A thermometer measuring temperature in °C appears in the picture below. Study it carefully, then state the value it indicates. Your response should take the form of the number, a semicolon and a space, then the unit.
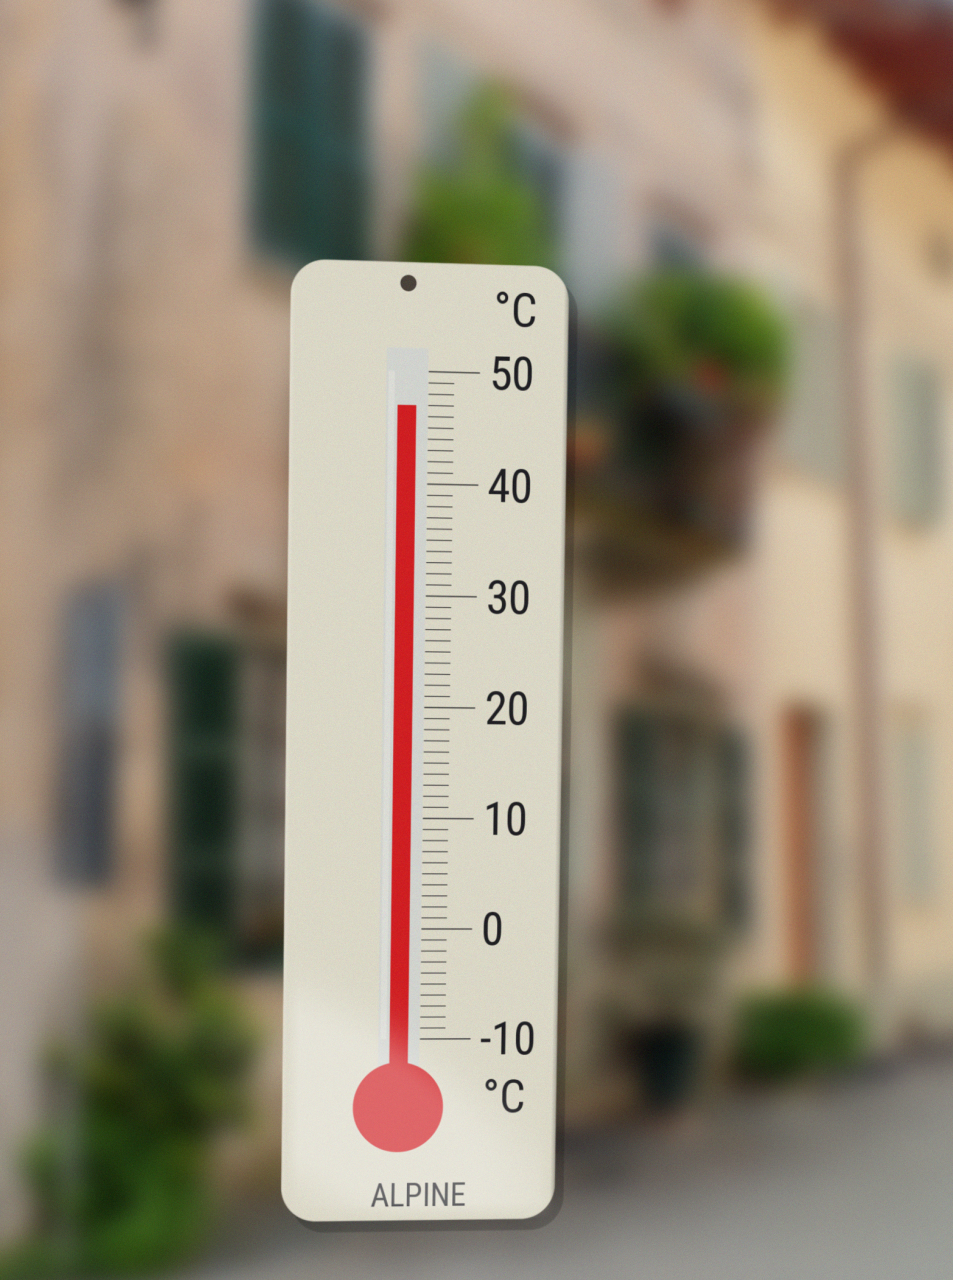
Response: 47; °C
